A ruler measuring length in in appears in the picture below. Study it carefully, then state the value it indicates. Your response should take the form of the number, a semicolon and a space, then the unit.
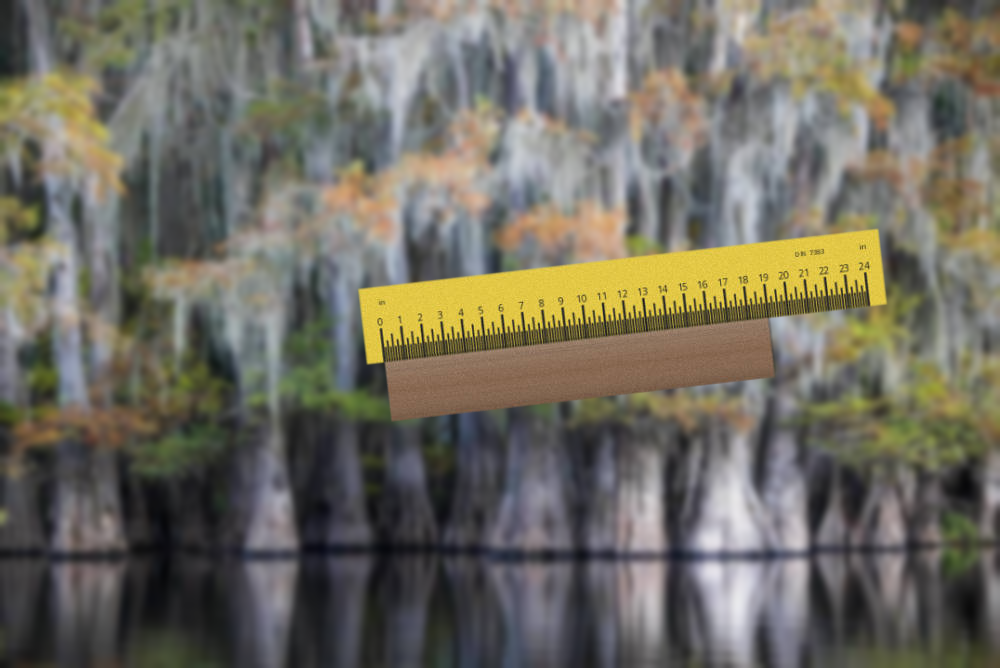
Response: 19; in
